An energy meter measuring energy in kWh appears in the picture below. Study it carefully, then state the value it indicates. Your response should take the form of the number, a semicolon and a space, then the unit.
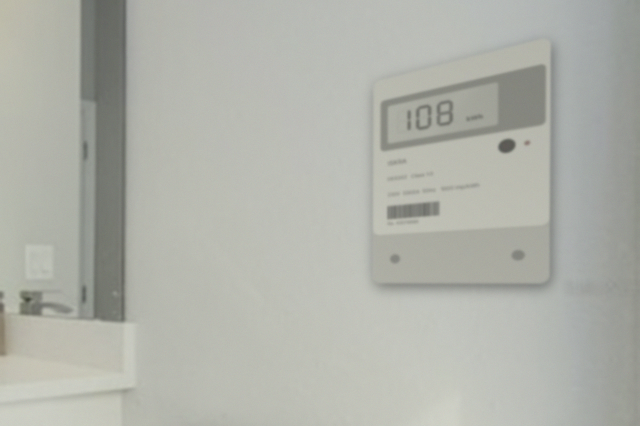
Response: 108; kWh
